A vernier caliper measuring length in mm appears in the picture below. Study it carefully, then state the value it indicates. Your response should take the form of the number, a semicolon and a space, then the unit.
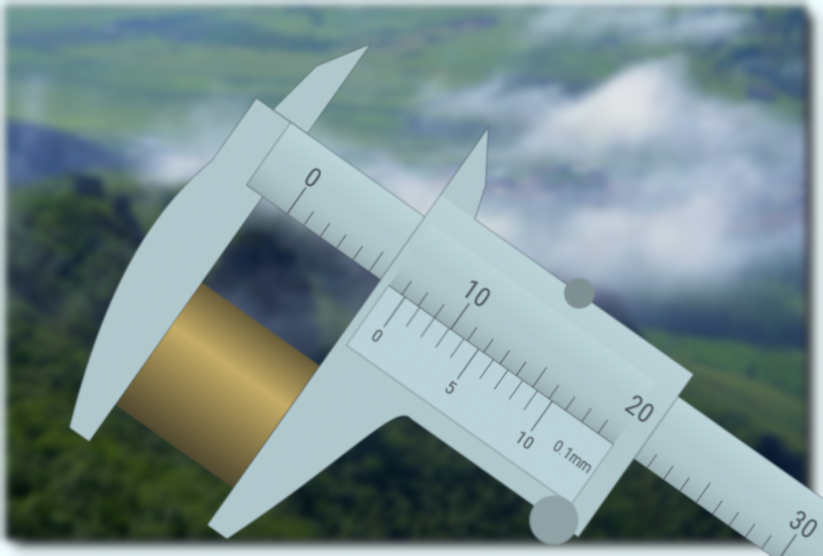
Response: 7.2; mm
